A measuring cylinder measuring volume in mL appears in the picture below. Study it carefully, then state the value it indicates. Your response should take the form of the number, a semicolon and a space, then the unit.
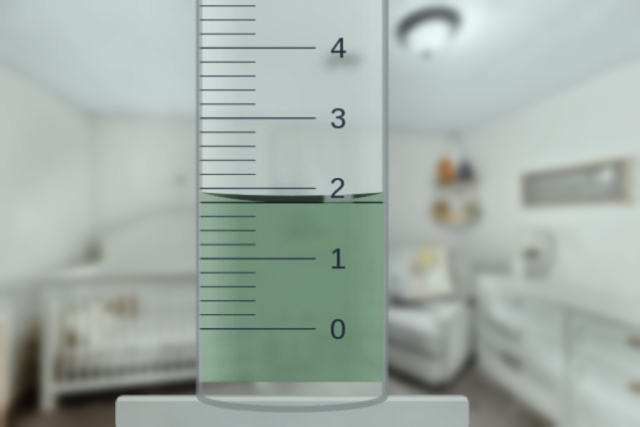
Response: 1.8; mL
